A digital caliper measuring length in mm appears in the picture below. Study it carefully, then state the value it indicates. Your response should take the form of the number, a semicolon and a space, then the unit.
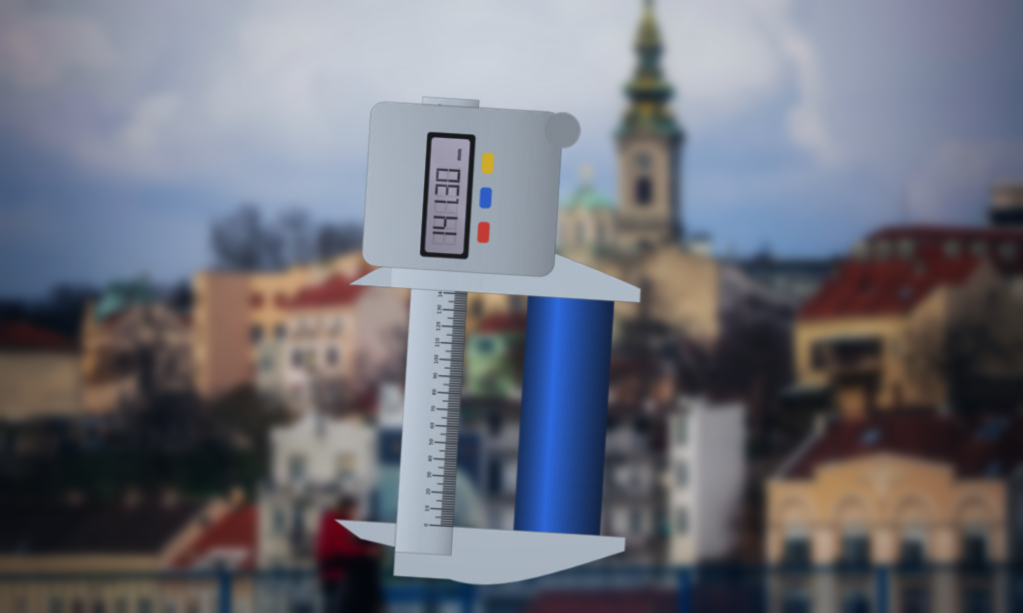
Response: 141.30; mm
